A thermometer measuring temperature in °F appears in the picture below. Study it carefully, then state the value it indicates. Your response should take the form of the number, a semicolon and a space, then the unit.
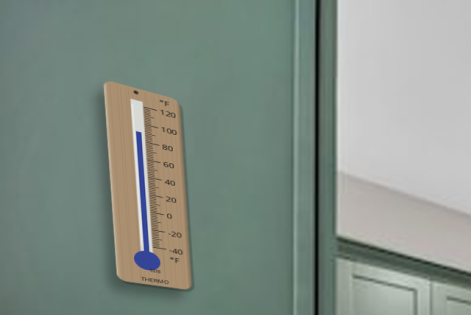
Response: 90; °F
